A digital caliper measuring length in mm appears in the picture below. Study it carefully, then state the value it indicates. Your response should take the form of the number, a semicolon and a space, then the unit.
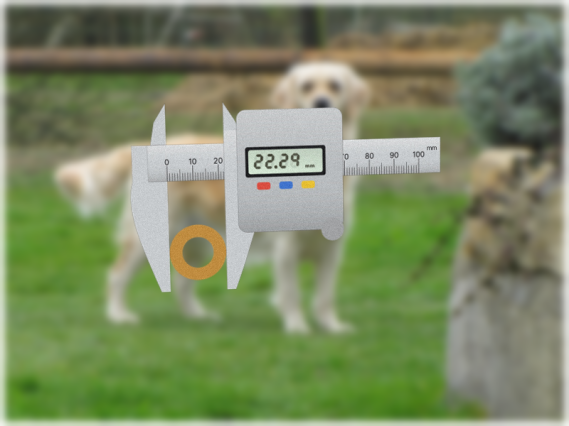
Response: 22.29; mm
